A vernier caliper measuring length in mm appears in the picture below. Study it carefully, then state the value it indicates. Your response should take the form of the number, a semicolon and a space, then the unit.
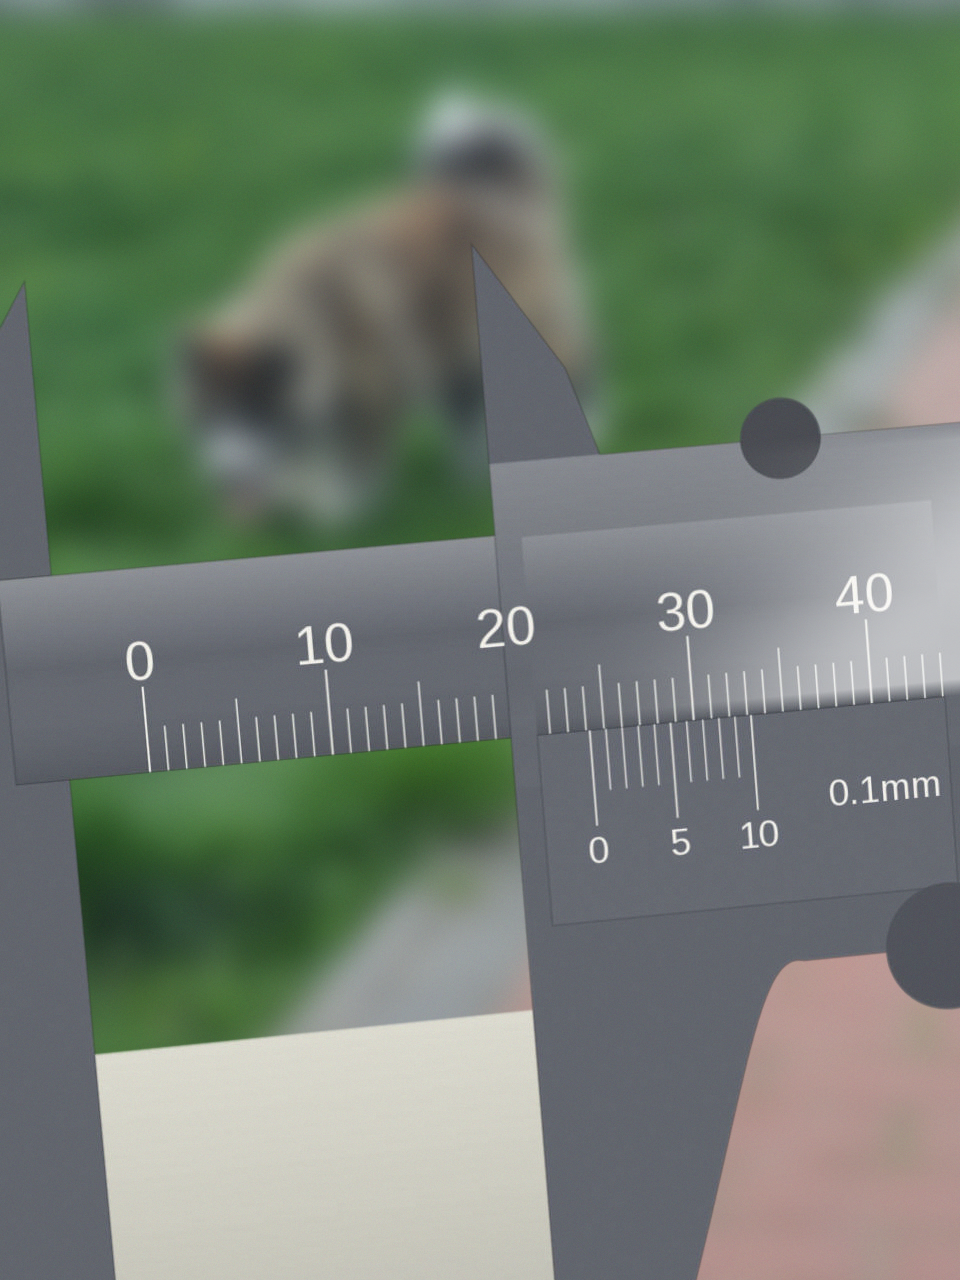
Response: 24.2; mm
